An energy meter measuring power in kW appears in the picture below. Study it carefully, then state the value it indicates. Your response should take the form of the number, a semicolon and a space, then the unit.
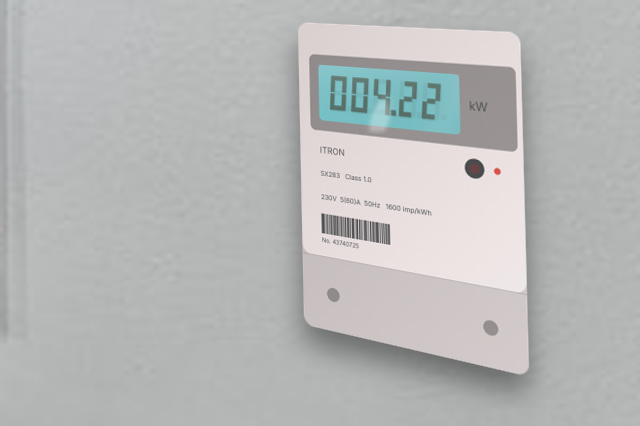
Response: 4.22; kW
